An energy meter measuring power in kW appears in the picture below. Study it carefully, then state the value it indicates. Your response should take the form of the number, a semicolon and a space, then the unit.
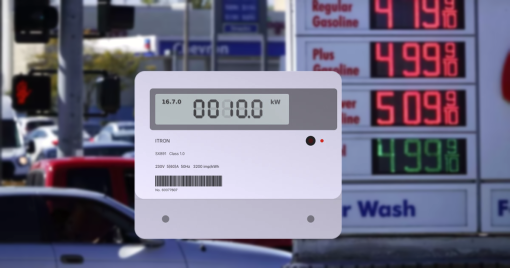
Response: 10.0; kW
